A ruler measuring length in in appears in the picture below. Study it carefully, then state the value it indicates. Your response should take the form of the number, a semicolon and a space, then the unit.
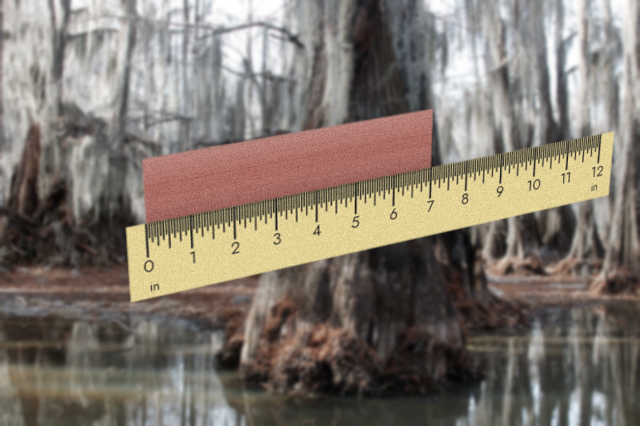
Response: 7; in
